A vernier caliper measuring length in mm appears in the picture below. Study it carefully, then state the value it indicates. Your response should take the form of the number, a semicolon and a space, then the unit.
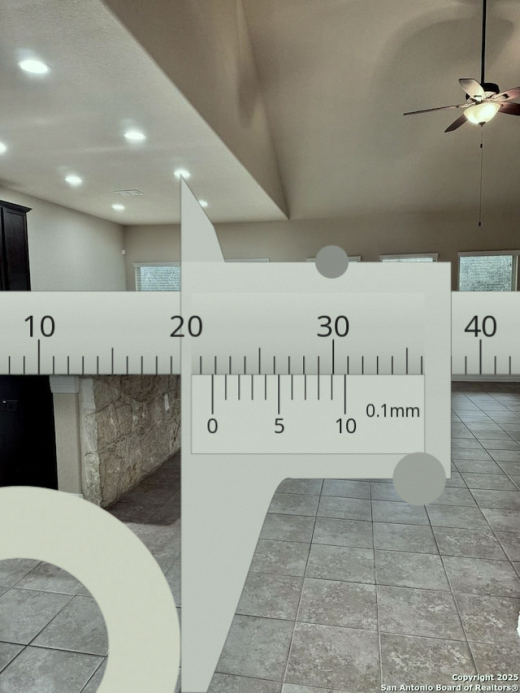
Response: 21.8; mm
